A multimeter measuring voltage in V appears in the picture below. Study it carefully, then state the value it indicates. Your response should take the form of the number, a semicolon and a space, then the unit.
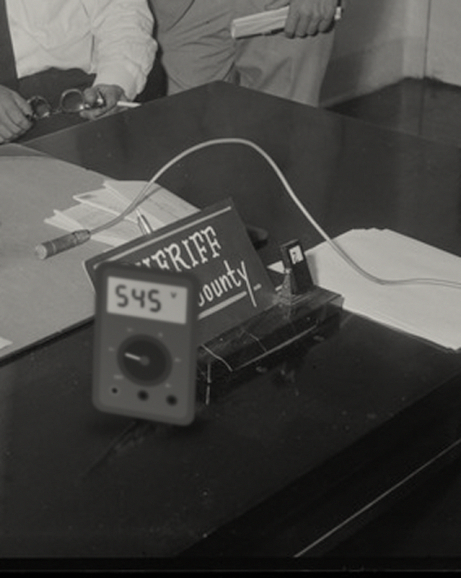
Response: 545; V
